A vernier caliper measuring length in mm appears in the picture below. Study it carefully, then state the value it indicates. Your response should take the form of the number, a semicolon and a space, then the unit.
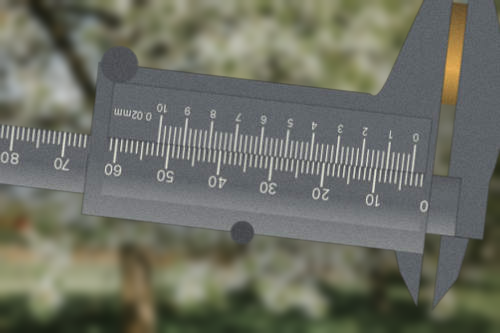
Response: 3.0; mm
